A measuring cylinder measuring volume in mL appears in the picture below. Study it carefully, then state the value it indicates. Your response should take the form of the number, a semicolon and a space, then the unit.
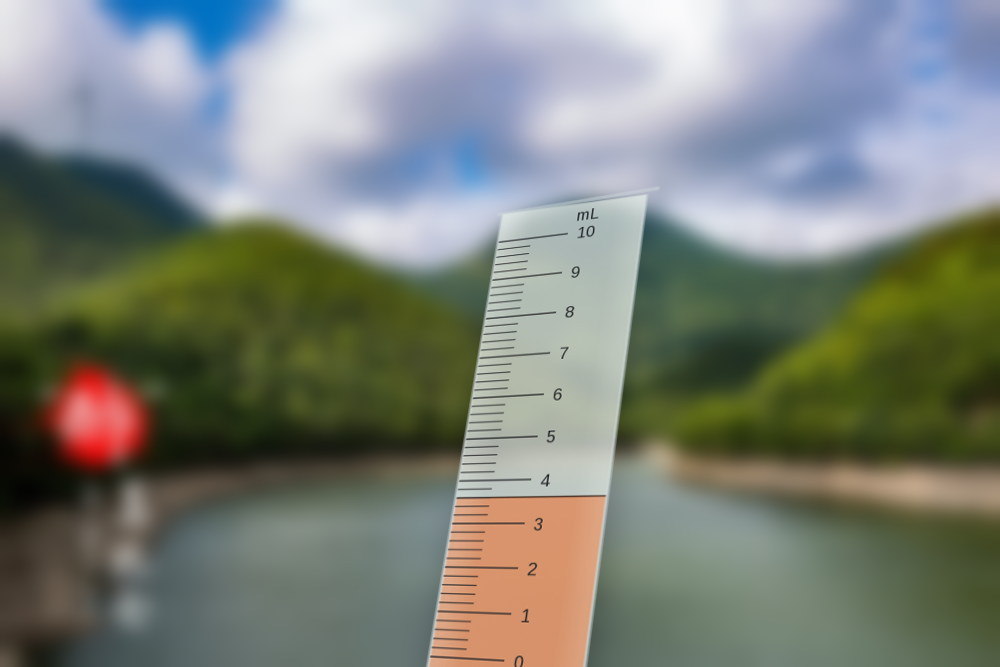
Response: 3.6; mL
